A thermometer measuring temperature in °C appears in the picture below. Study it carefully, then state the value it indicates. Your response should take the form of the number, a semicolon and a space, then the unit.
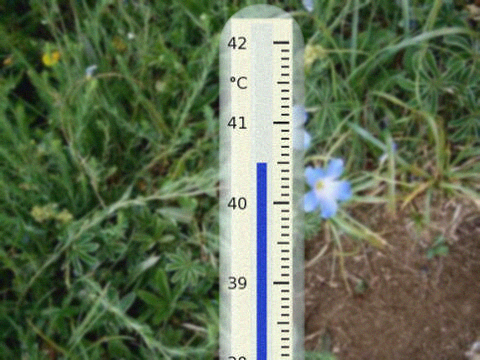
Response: 40.5; °C
